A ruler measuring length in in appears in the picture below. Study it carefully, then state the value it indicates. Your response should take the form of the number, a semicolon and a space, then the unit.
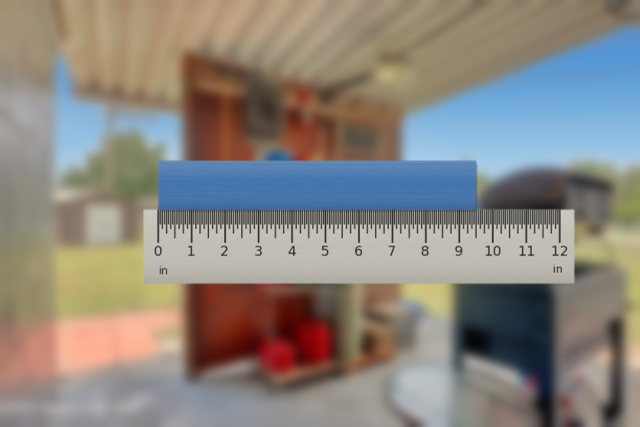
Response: 9.5; in
